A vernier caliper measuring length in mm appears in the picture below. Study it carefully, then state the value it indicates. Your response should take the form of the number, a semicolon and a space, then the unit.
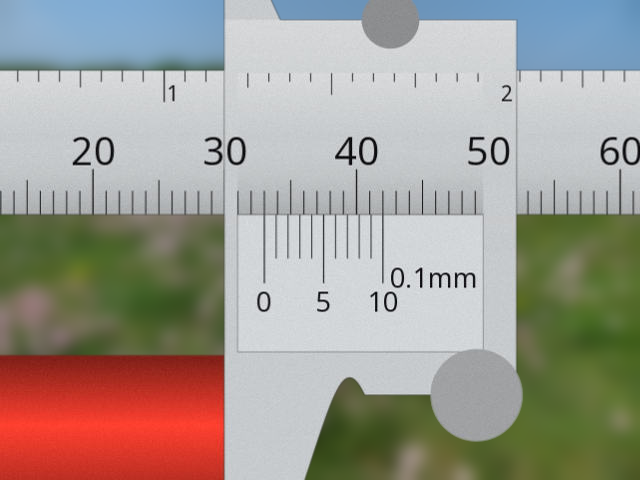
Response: 33.0; mm
